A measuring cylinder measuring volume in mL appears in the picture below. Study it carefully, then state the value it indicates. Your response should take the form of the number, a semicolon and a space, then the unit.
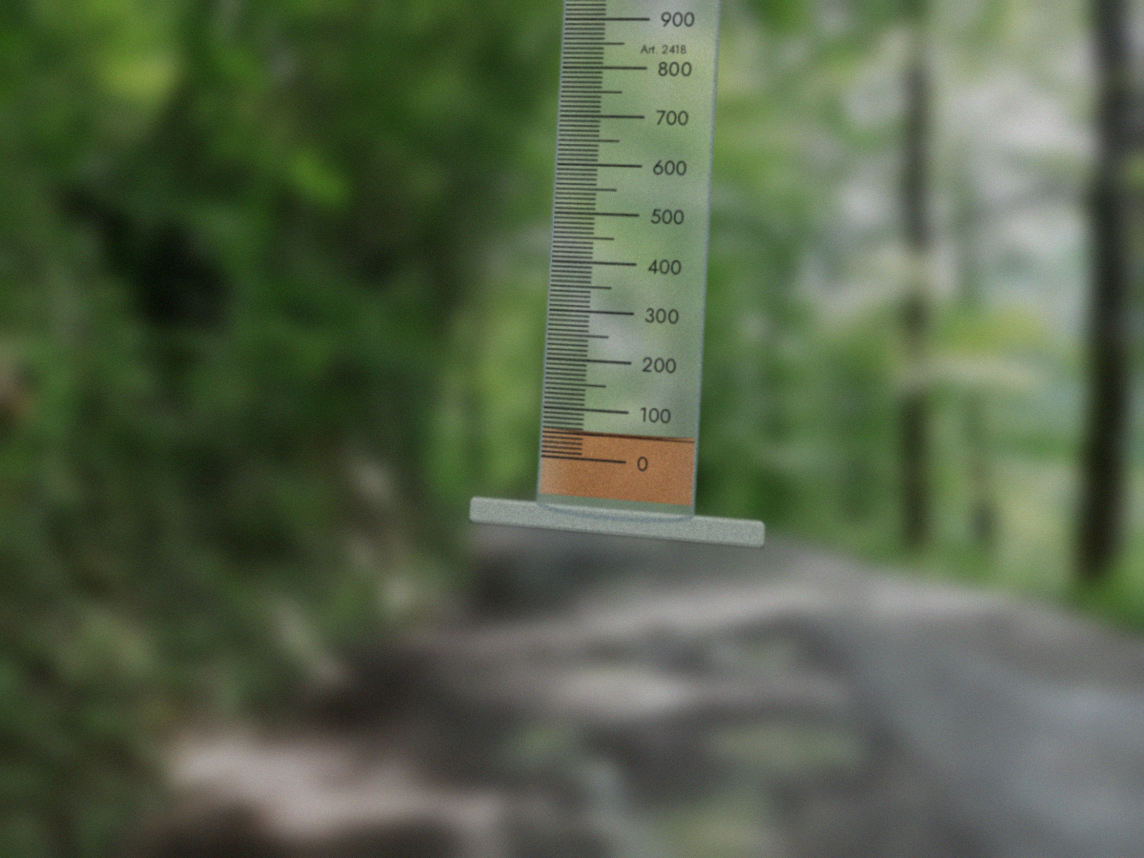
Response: 50; mL
